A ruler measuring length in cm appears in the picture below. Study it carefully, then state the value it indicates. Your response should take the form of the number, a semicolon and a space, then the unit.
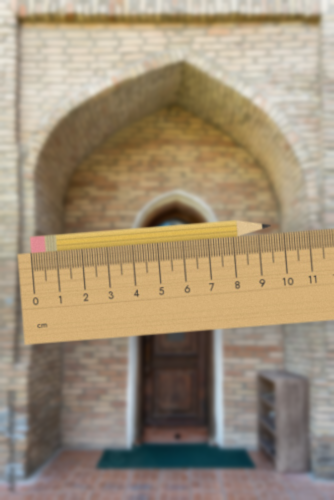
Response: 9.5; cm
